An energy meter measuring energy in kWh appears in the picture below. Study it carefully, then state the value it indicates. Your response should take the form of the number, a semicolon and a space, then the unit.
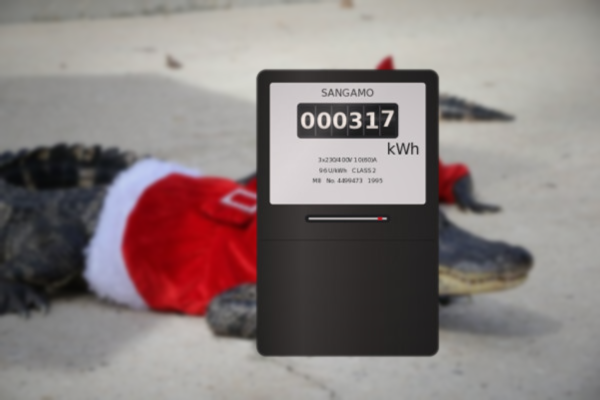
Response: 317; kWh
